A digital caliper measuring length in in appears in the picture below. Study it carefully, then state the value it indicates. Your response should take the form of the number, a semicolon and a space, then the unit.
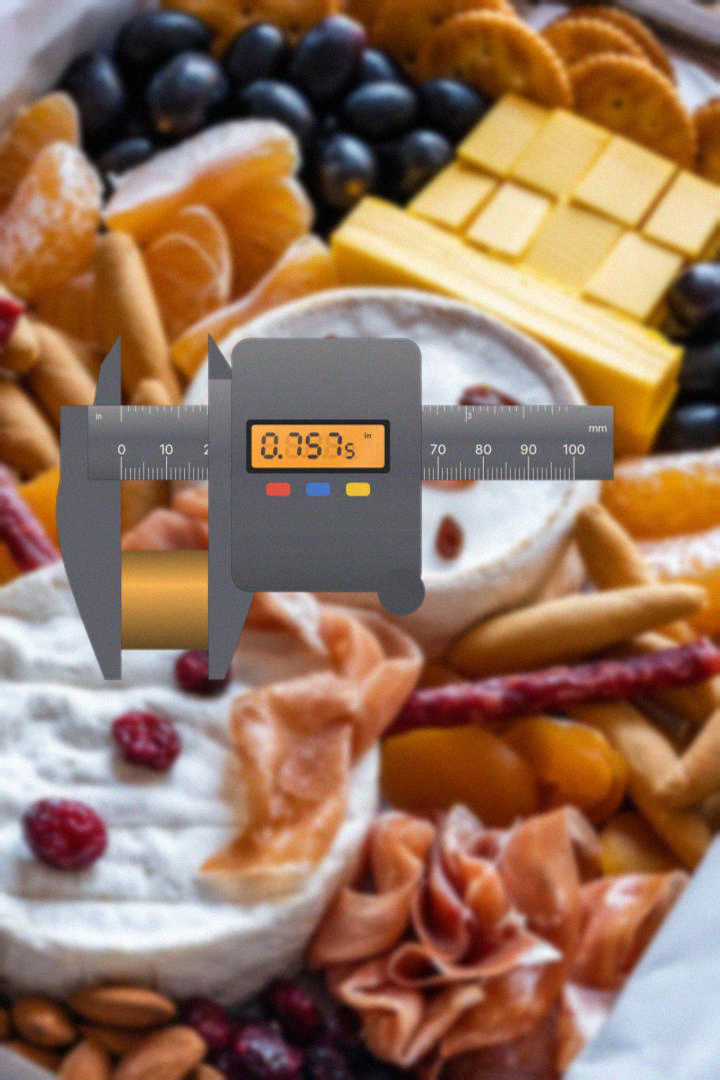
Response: 0.7575; in
